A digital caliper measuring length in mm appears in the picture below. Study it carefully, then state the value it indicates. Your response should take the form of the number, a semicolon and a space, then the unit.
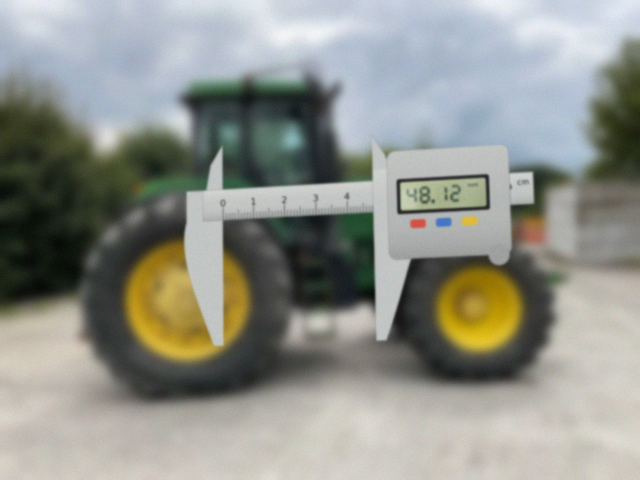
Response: 48.12; mm
